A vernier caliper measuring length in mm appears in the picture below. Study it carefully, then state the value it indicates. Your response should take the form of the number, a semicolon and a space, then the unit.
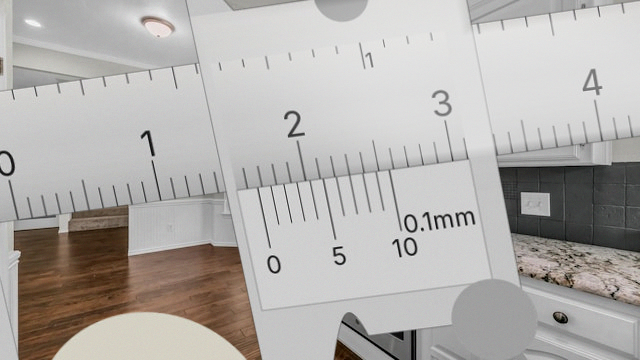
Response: 16.7; mm
